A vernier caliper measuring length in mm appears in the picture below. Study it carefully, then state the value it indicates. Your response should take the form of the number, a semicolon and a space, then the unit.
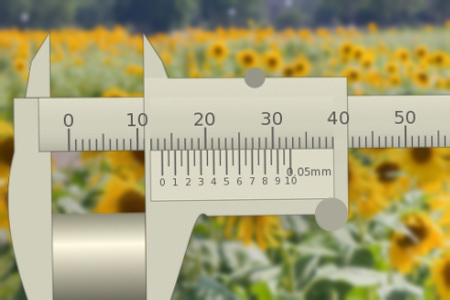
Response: 13.6; mm
